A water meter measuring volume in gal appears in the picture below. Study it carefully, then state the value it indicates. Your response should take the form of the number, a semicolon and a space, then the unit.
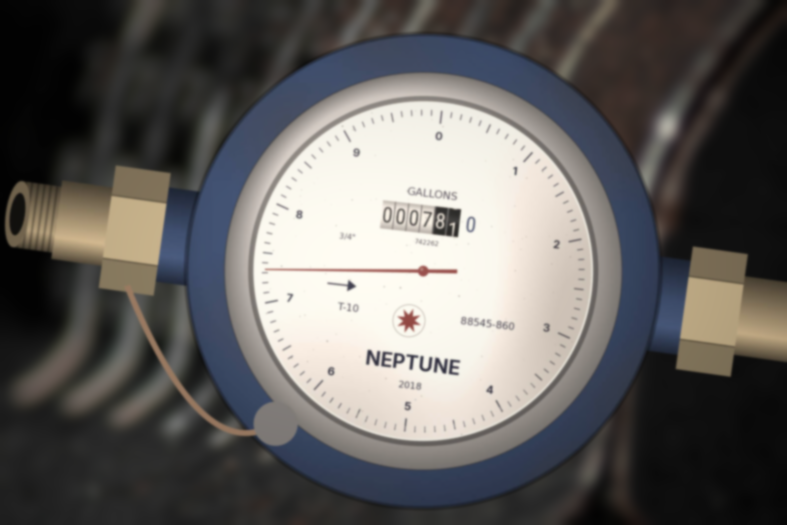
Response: 7807.3; gal
